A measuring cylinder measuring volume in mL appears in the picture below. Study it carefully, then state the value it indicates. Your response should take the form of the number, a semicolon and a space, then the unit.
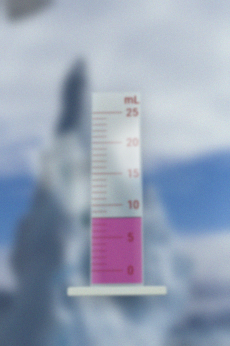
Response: 8; mL
